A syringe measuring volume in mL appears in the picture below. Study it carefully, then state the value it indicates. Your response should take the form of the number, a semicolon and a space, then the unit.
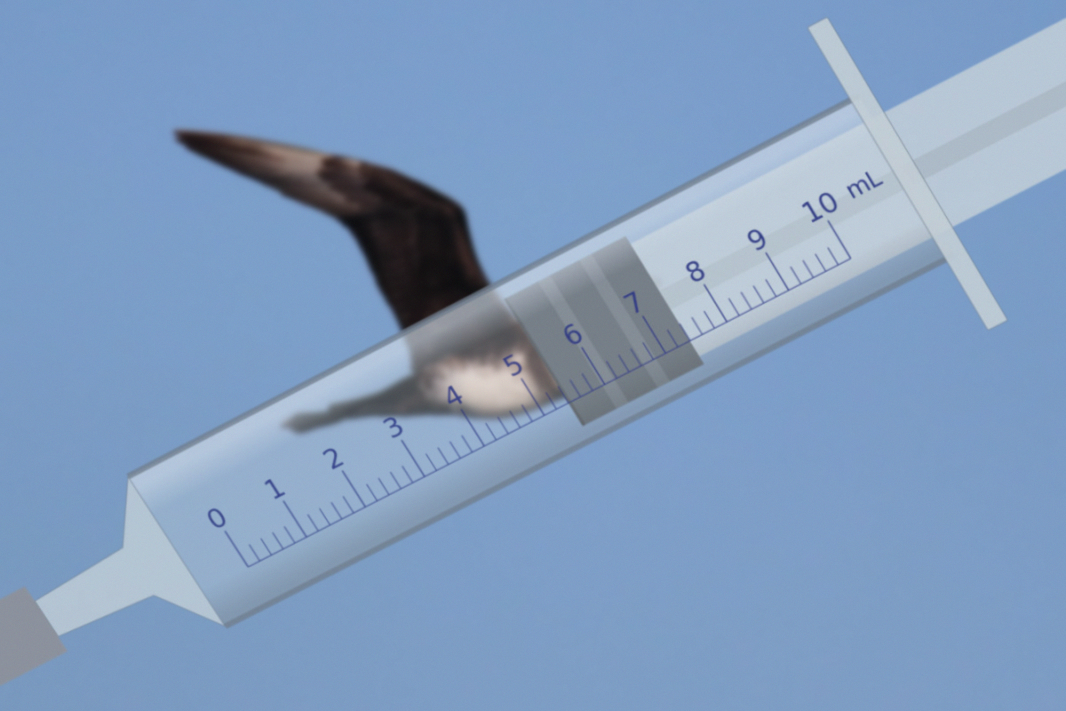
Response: 5.4; mL
